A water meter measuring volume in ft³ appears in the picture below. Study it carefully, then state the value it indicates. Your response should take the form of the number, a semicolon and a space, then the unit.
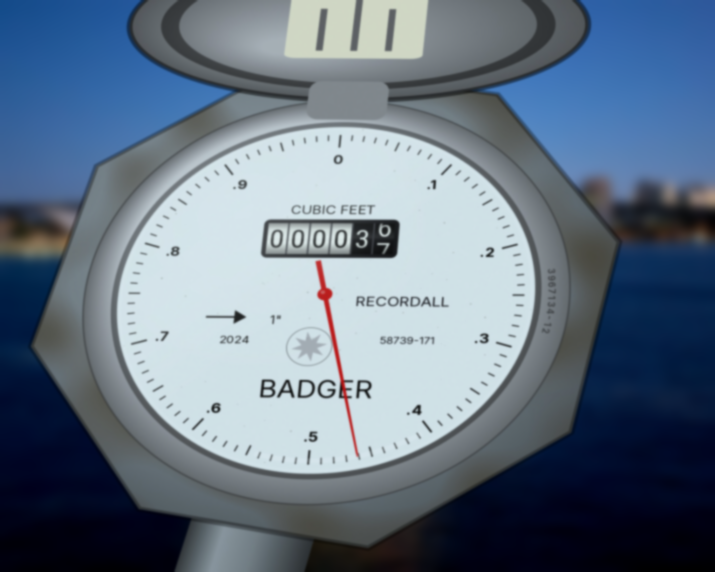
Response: 36.46; ft³
